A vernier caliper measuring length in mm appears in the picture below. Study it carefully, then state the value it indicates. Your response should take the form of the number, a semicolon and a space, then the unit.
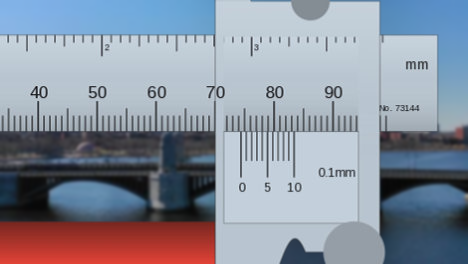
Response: 74.4; mm
